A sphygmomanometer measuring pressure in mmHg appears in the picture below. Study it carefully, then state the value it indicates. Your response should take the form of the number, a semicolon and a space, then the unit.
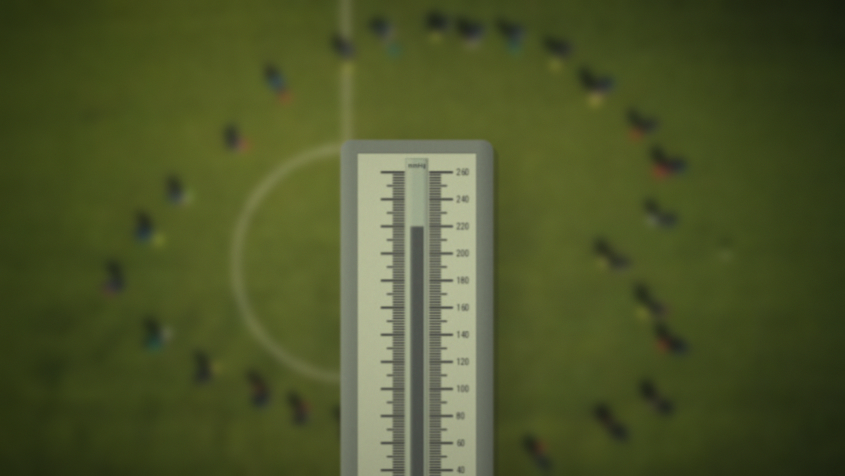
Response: 220; mmHg
